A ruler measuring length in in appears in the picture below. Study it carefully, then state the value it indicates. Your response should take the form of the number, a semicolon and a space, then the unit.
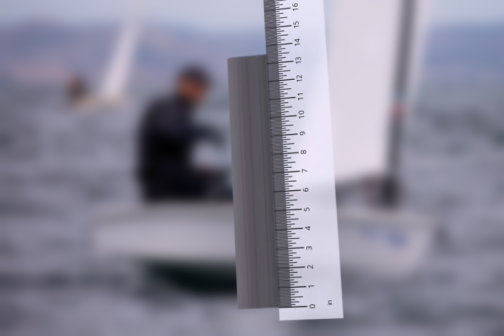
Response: 13.5; in
